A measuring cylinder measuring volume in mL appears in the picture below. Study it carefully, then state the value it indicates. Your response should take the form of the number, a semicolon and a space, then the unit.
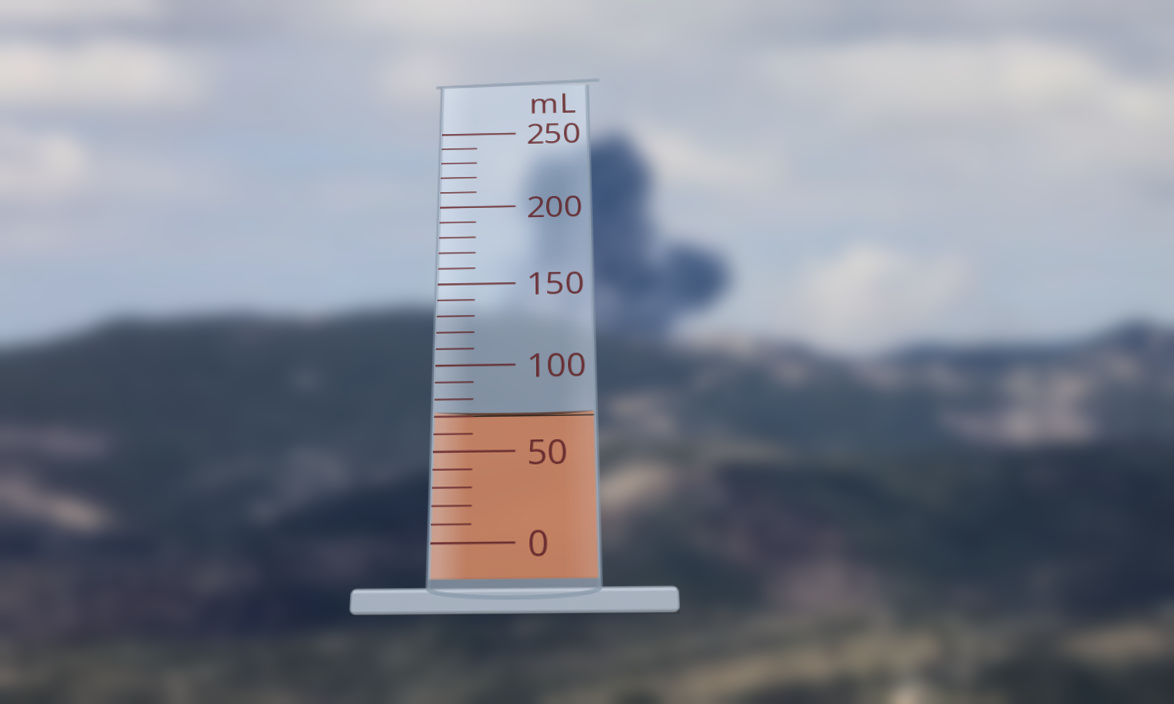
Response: 70; mL
